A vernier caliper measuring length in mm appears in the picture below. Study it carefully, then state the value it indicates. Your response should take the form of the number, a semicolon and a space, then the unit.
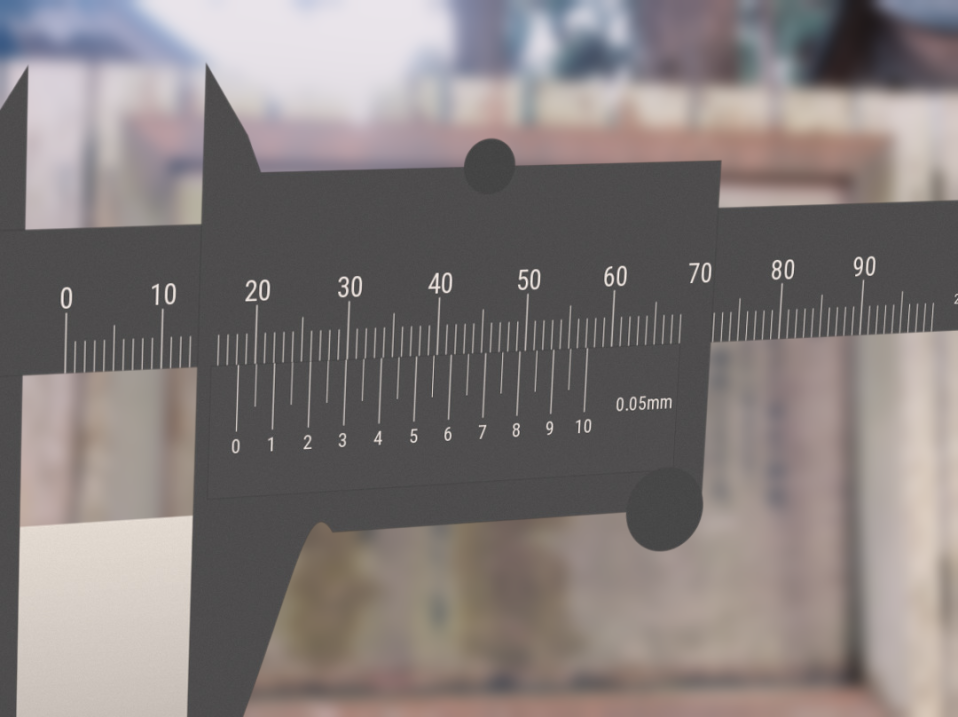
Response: 18.2; mm
